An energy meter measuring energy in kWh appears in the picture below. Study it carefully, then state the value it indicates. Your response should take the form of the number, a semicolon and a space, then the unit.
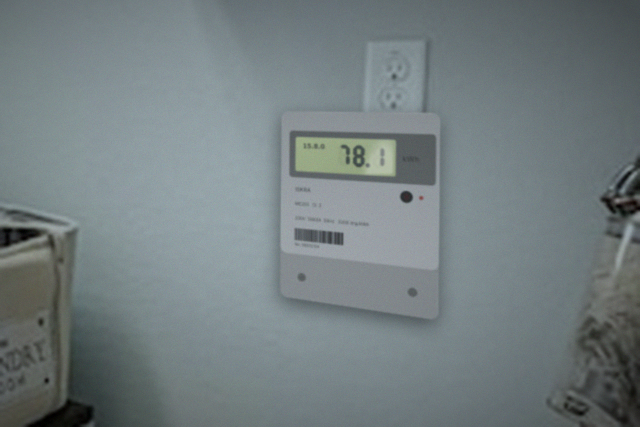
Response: 78.1; kWh
